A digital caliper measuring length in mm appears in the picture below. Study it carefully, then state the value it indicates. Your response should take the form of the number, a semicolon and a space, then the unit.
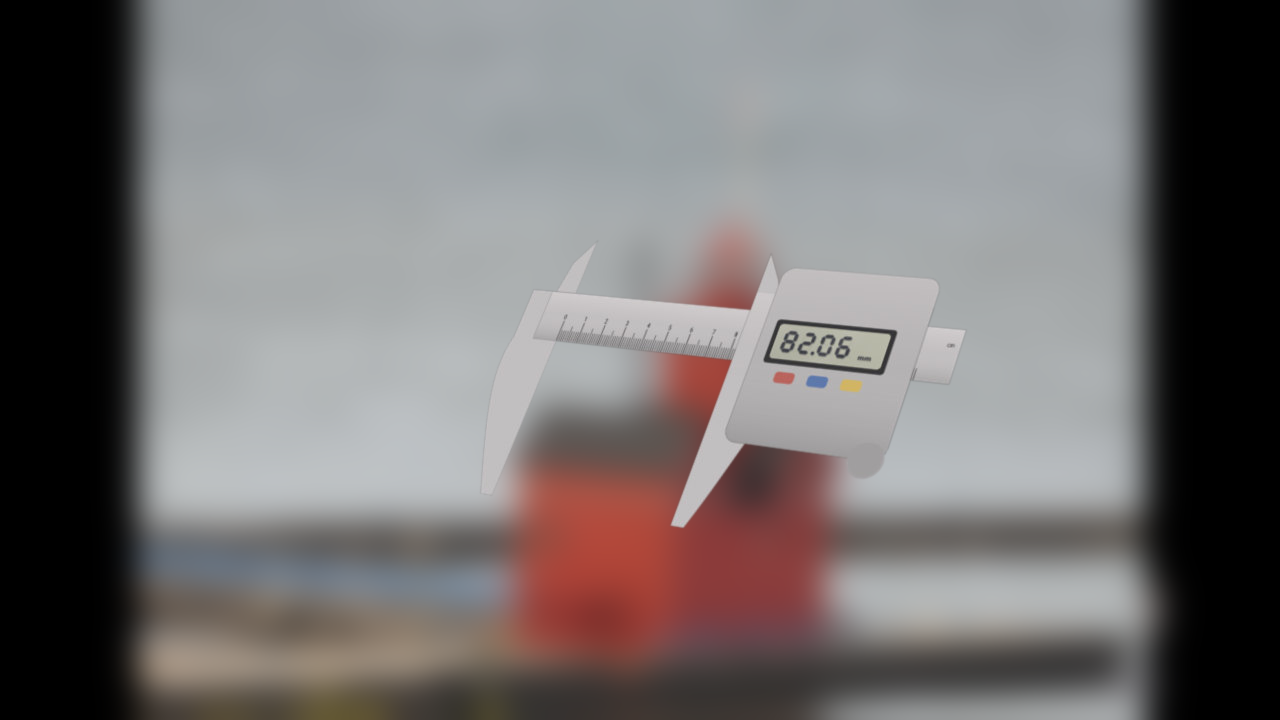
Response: 82.06; mm
